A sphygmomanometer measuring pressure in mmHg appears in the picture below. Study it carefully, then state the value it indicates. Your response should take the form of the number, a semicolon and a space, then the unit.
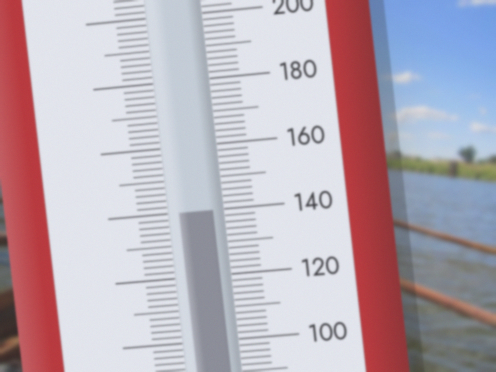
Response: 140; mmHg
